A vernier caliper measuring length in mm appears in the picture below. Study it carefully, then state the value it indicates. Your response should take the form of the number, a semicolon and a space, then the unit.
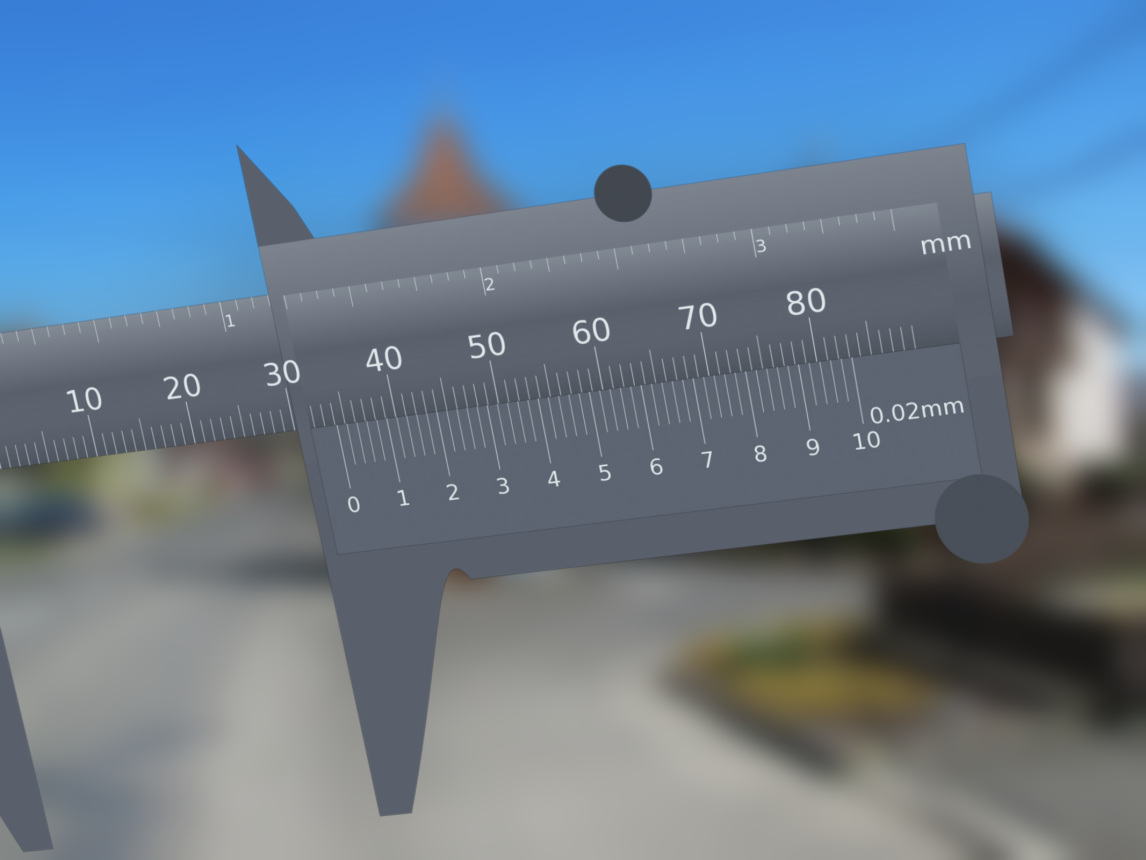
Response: 34.2; mm
